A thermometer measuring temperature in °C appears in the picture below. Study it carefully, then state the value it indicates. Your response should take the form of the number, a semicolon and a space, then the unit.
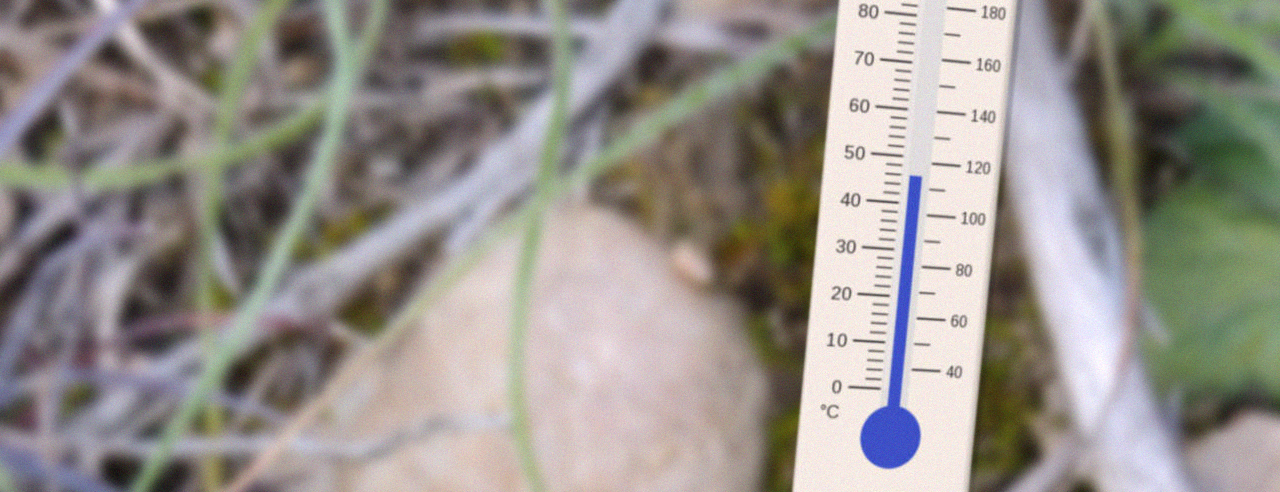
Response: 46; °C
